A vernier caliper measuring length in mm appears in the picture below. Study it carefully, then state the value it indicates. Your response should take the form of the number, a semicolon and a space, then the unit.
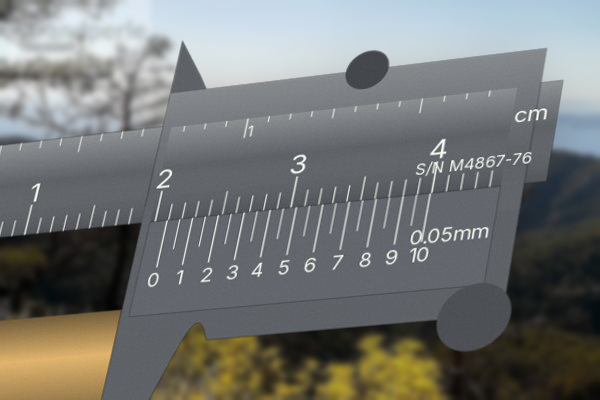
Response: 20.9; mm
